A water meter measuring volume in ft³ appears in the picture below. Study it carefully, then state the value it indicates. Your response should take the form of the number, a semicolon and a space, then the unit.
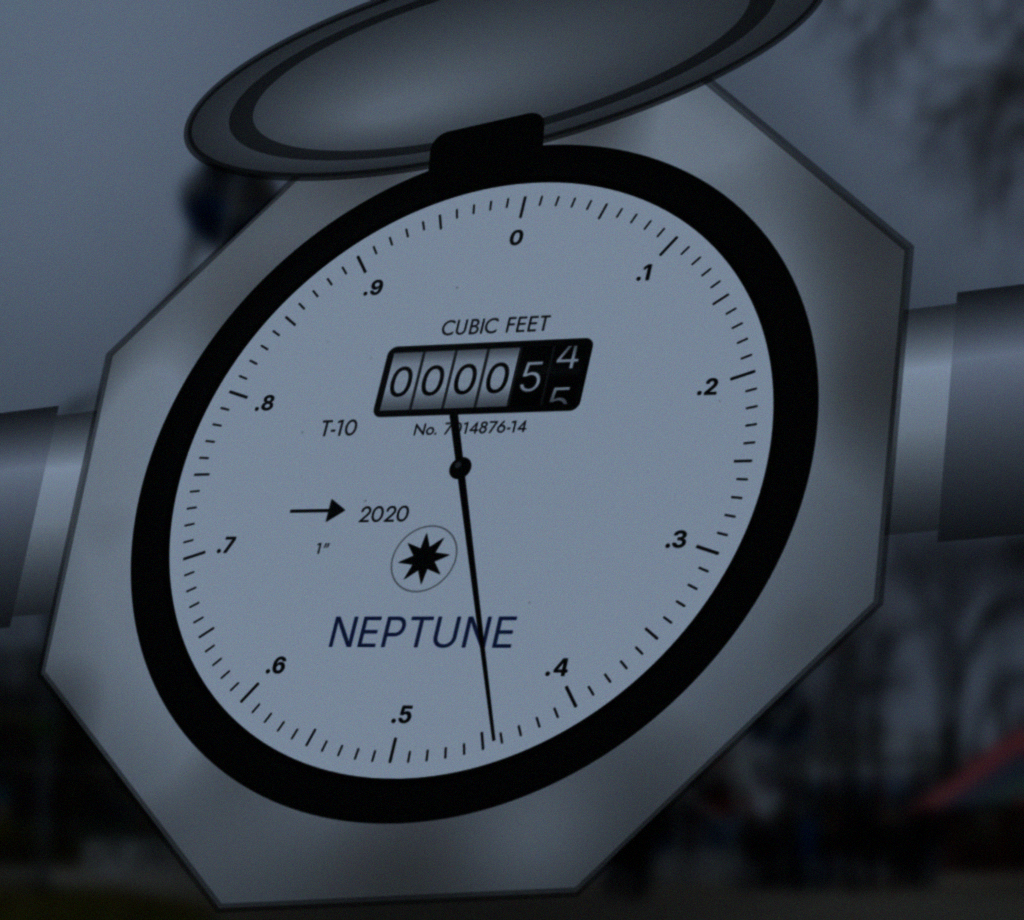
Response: 54.44; ft³
